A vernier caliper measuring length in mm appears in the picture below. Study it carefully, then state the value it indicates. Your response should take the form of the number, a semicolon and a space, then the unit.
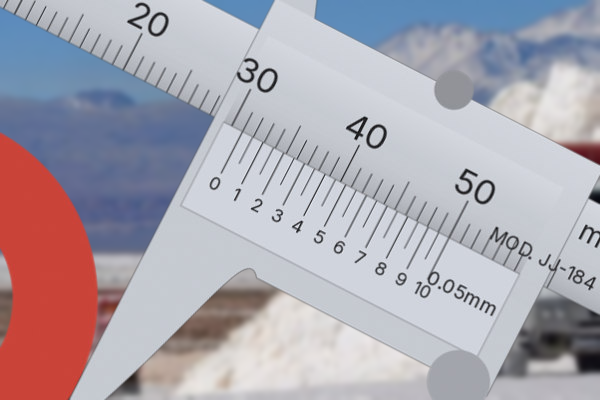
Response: 31.0; mm
